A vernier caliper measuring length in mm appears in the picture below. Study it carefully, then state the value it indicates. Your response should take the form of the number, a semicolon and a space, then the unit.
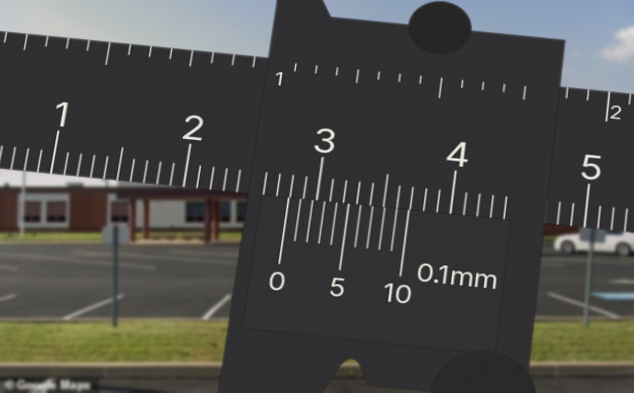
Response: 27.9; mm
